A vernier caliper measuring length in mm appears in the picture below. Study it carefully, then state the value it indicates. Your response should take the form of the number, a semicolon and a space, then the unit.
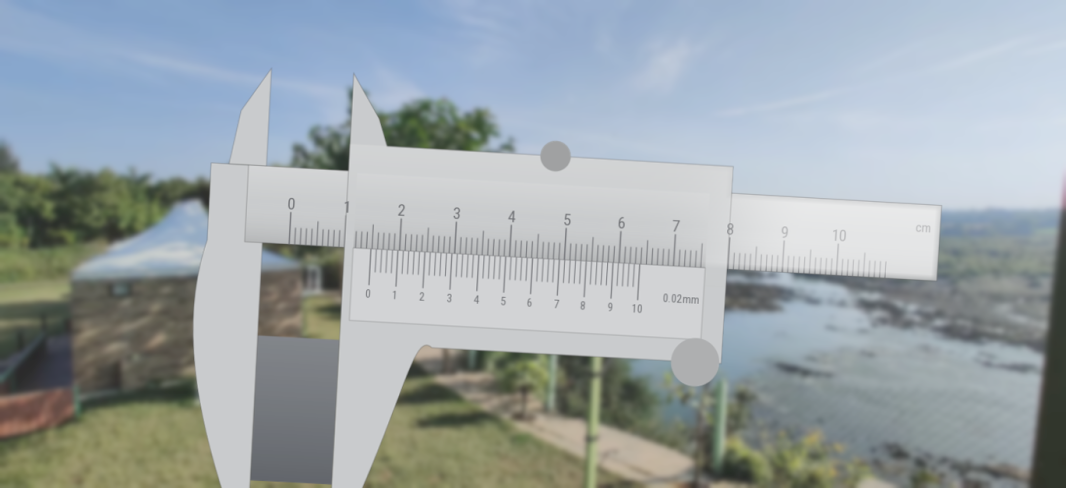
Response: 14.8; mm
